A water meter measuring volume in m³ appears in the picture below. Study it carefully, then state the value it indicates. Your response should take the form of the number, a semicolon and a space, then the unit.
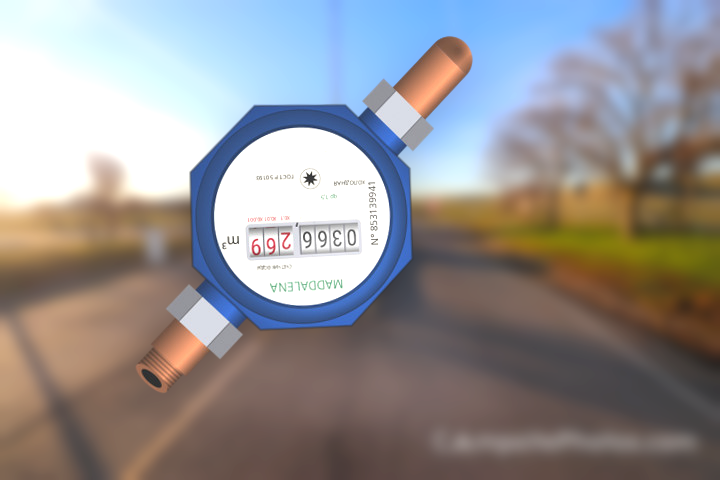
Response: 366.269; m³
